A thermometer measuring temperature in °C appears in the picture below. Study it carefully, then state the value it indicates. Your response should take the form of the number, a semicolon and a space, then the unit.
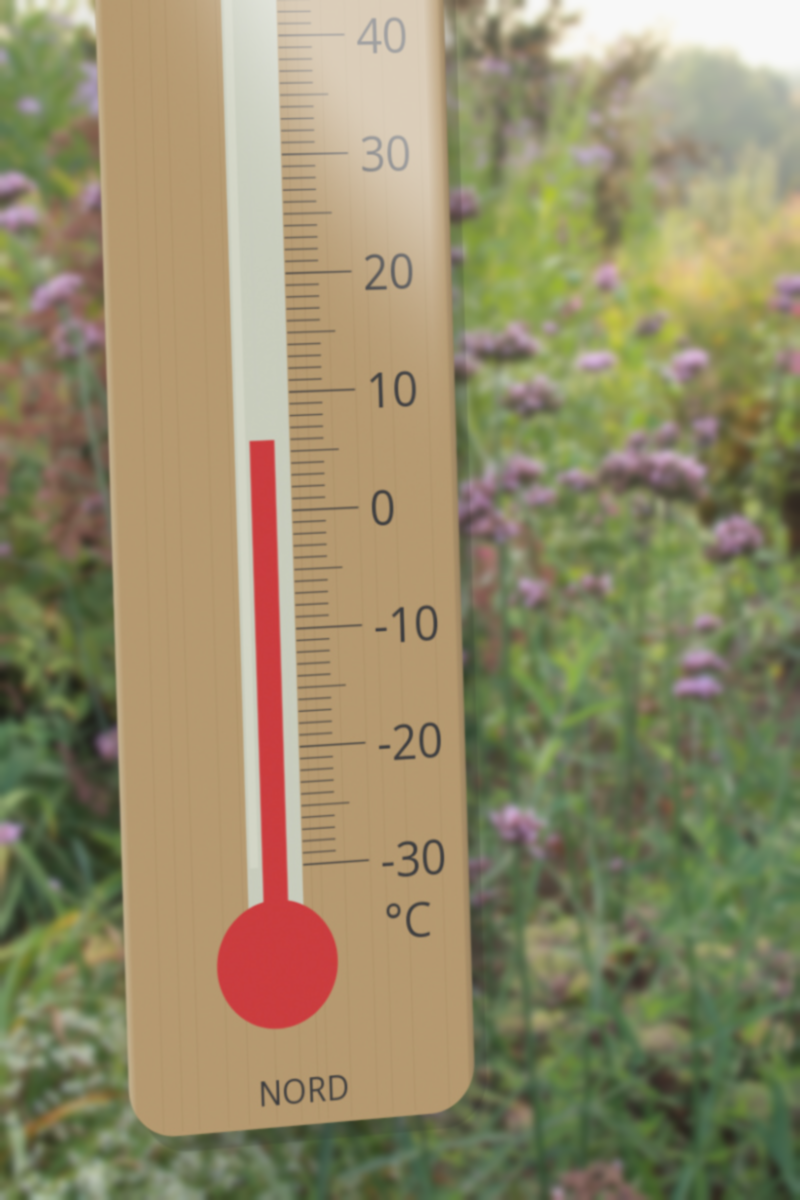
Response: 6; °C
